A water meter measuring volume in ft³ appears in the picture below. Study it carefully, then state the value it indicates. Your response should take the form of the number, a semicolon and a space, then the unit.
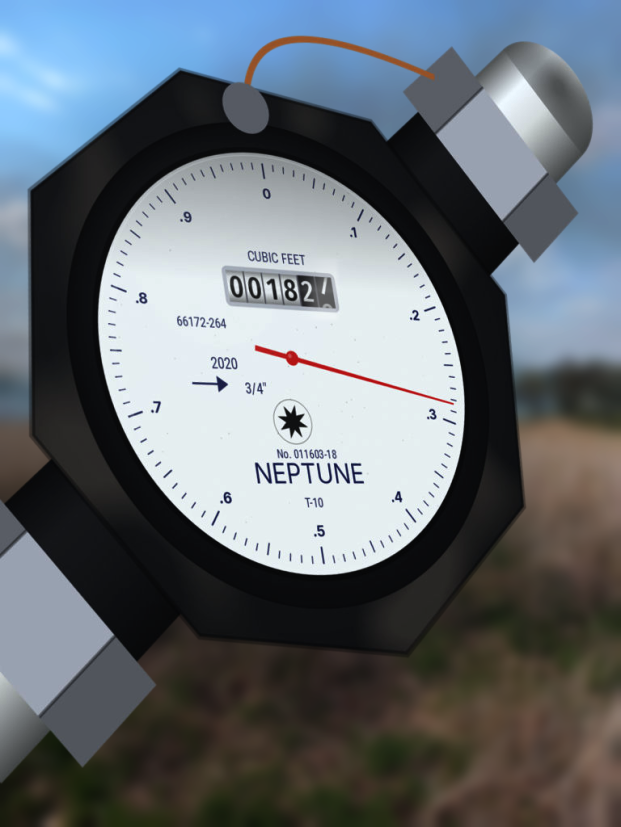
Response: 1827.28; ft³
